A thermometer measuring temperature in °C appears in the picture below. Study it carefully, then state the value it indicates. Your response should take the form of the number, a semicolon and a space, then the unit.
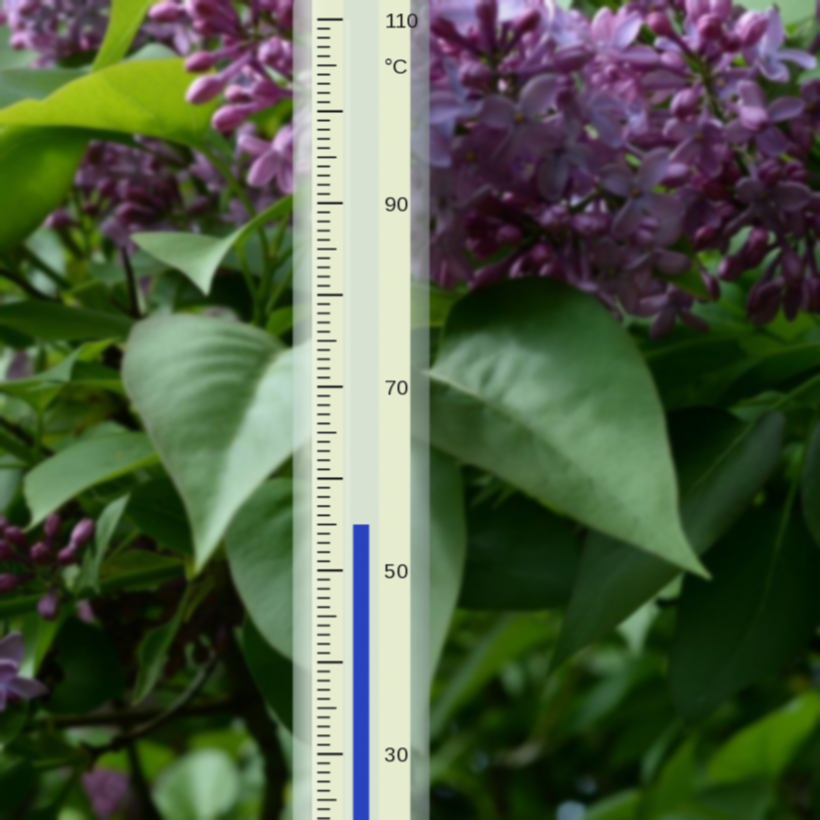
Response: 55; °C
